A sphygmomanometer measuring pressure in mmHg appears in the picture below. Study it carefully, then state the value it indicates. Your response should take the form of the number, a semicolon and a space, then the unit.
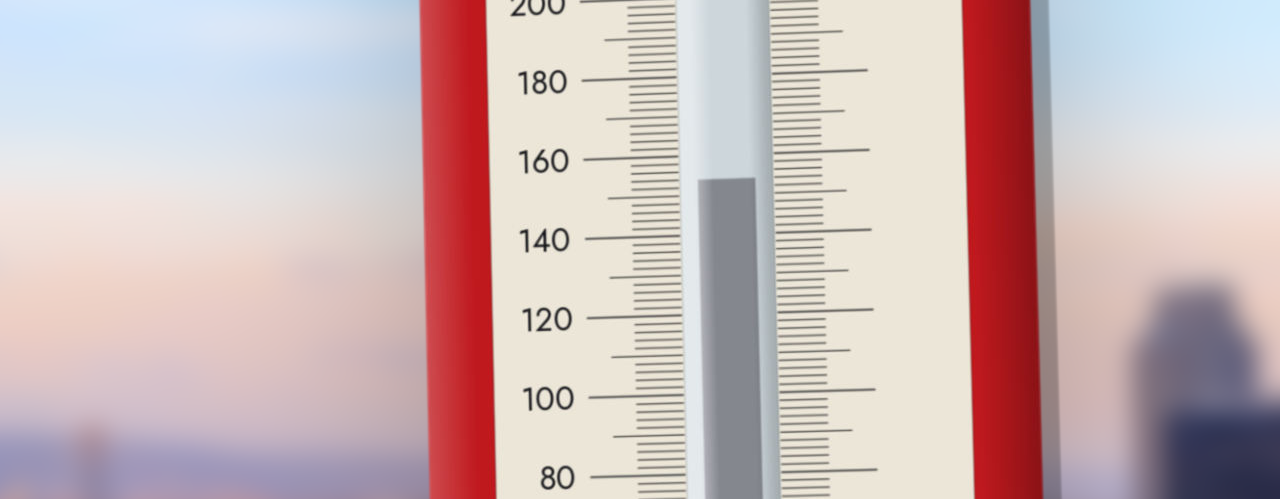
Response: 154; mmHg
